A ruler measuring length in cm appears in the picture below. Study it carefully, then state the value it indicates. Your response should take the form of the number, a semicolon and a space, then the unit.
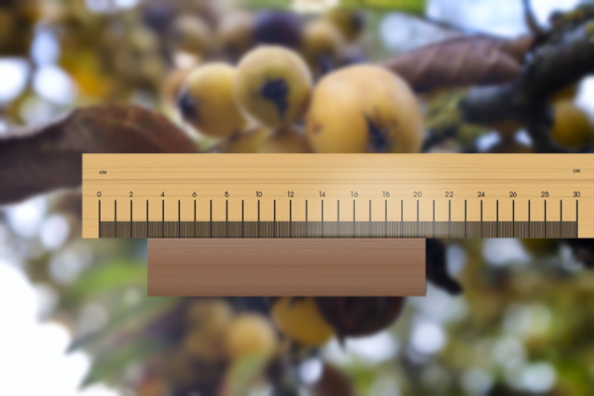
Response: 17.5; cm
